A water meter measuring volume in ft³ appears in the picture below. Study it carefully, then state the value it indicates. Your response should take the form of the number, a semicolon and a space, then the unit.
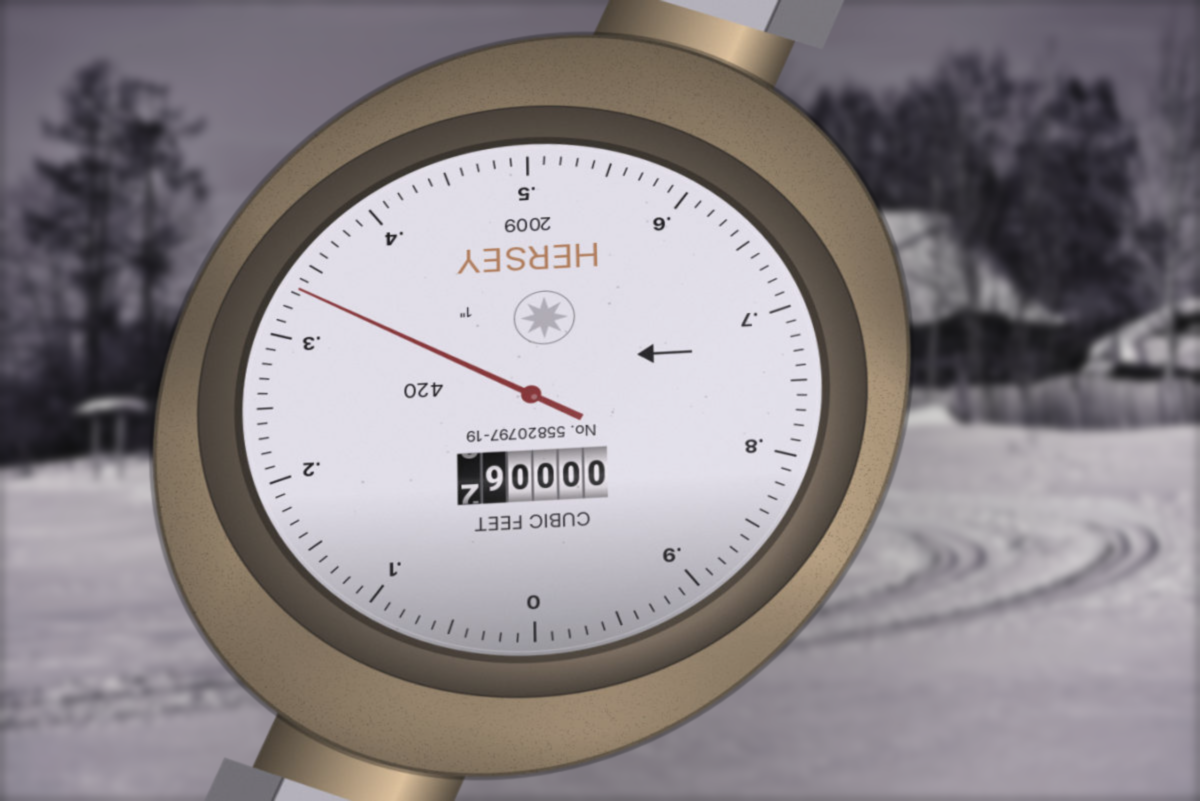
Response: 62.33; ft³
